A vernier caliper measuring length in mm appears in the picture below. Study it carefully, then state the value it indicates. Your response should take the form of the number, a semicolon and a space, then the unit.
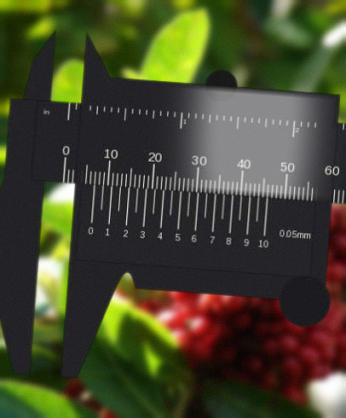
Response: 7.0; mm
